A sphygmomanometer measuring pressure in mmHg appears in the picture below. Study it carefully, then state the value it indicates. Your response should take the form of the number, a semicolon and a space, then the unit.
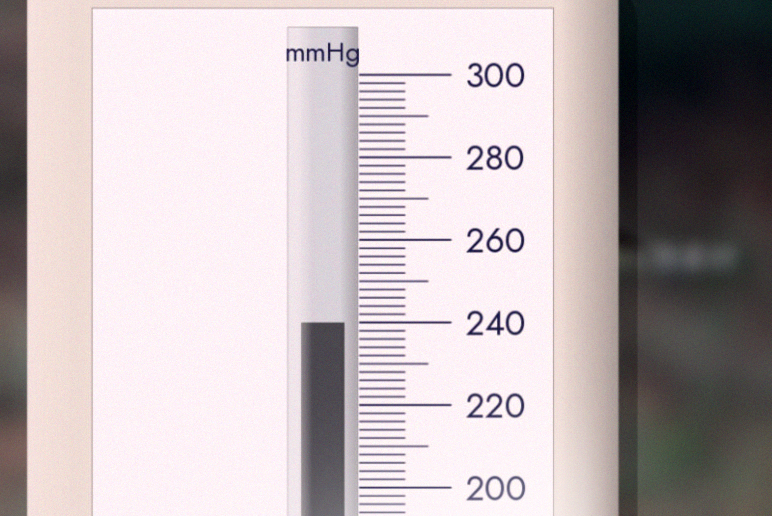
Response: 240; mmHg
